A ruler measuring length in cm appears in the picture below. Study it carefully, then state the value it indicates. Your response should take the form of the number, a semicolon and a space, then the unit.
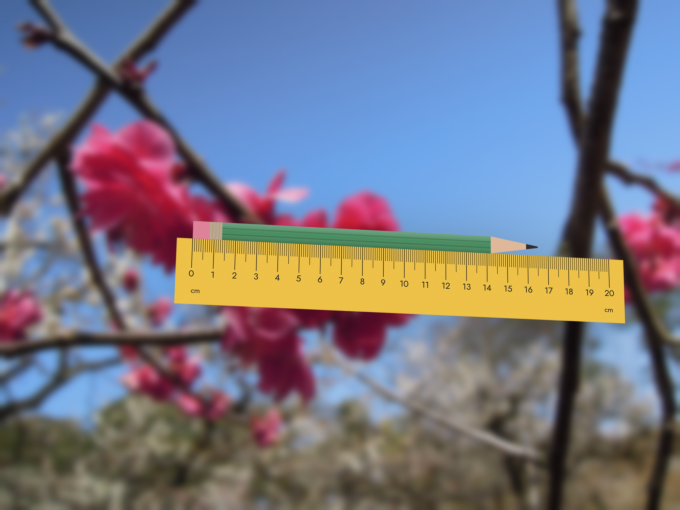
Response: 16.5; cm
